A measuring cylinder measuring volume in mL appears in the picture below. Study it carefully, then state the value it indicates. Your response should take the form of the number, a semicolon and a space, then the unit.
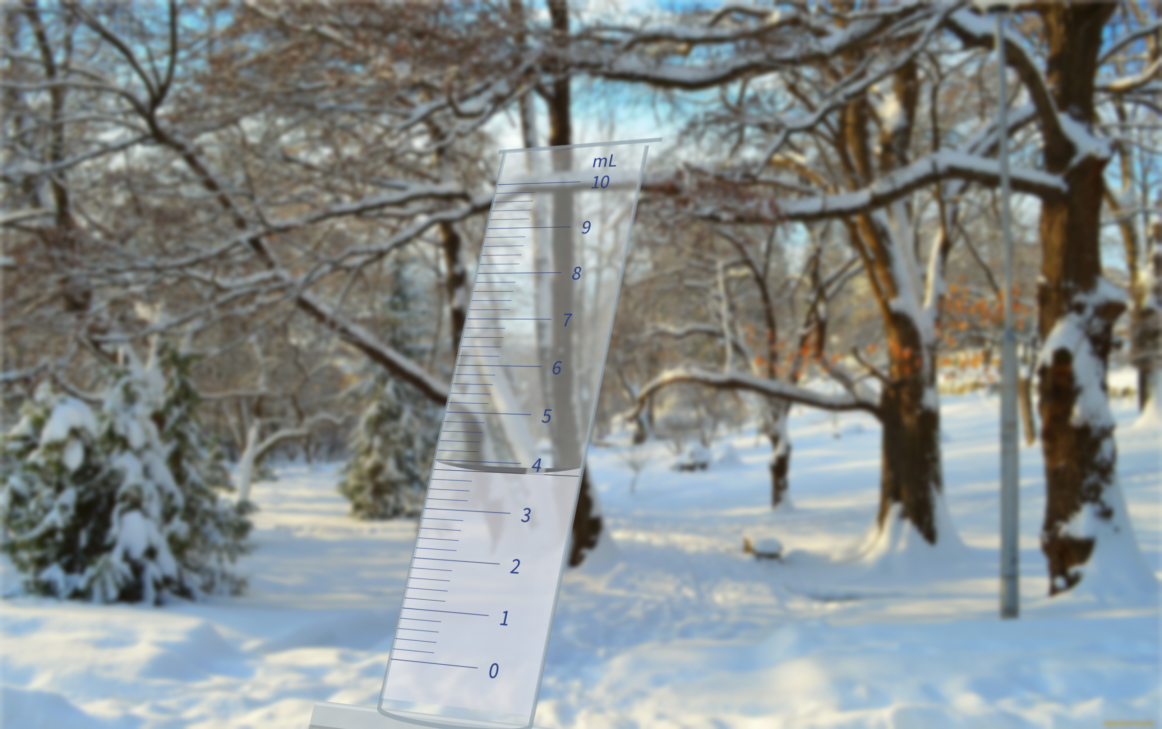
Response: 3.8; mL
